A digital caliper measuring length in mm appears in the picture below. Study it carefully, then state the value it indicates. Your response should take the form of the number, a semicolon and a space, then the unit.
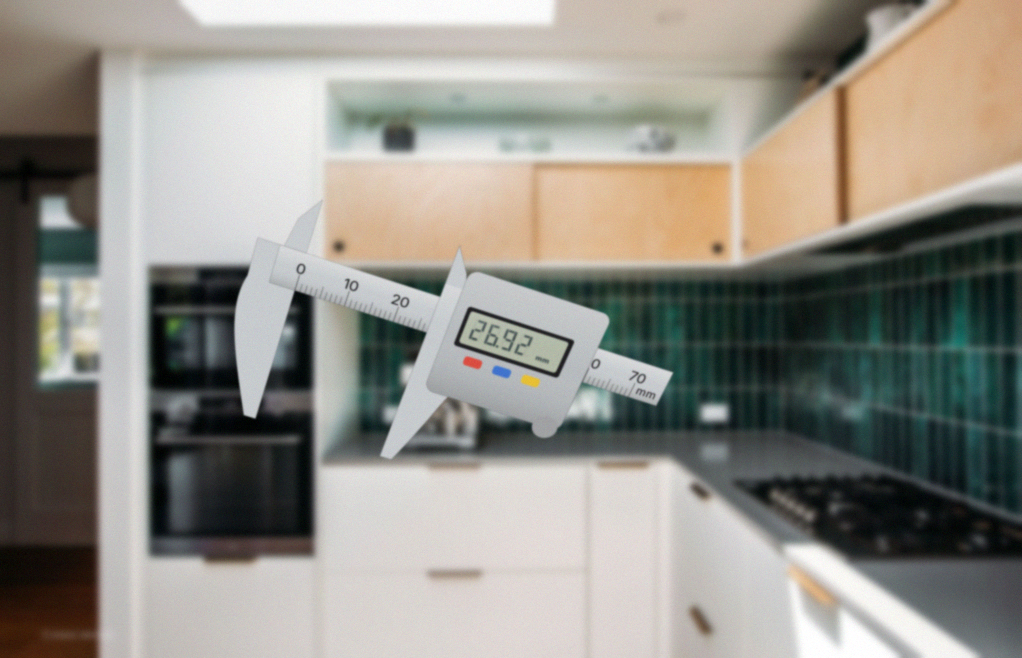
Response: 26.92; mm
